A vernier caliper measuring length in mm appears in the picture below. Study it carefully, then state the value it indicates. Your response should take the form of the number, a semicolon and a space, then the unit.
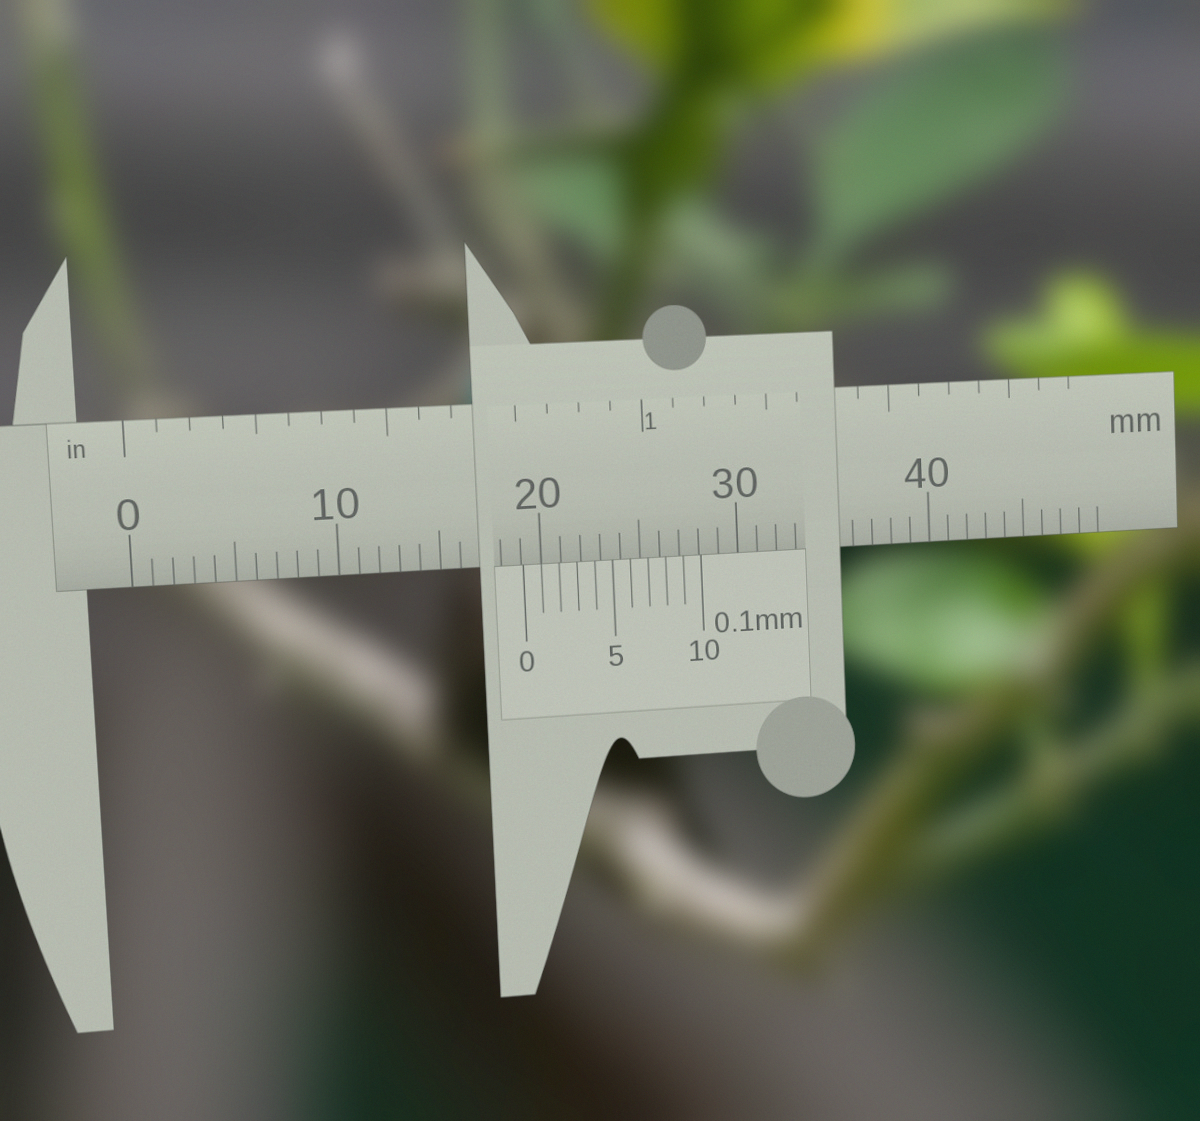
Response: 19.1; mm
